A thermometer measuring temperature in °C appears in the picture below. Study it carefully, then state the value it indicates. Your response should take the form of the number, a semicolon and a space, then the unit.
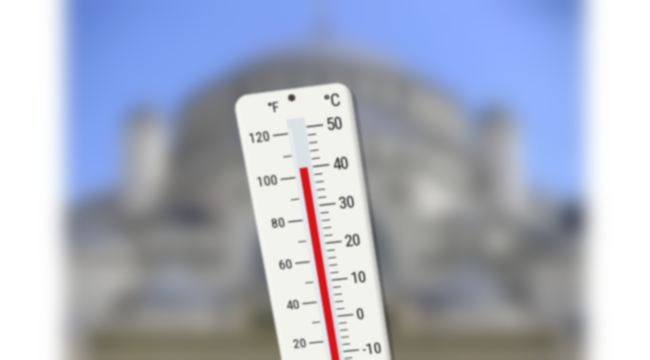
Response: 40; °C
